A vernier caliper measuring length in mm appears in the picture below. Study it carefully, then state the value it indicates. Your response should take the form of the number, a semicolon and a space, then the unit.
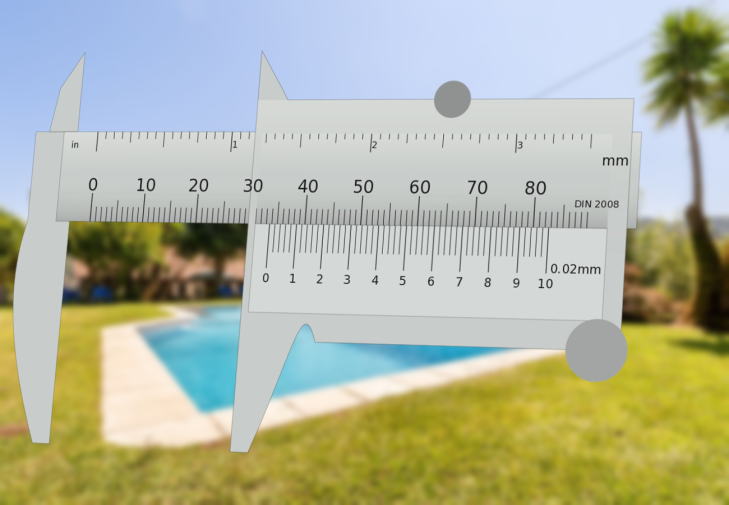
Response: 33.6; mm
